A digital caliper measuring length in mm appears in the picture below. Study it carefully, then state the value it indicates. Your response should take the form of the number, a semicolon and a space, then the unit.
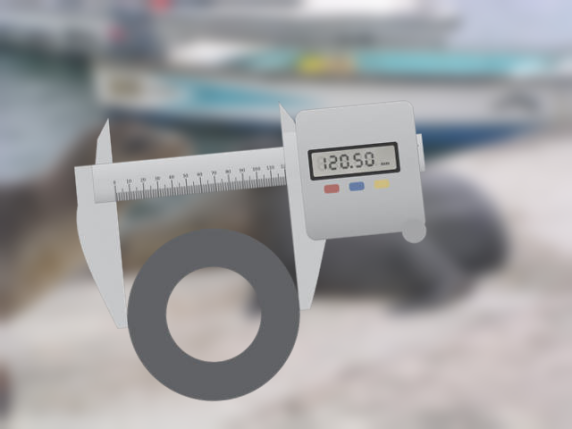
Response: 120.50; mm
